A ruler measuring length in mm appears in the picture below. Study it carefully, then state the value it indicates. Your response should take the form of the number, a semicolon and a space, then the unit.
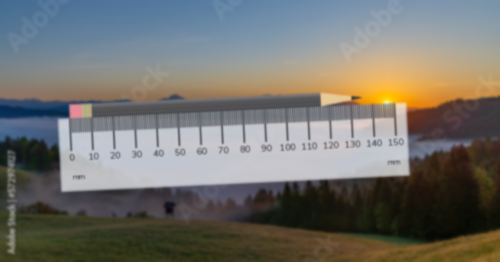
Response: 135; mm
